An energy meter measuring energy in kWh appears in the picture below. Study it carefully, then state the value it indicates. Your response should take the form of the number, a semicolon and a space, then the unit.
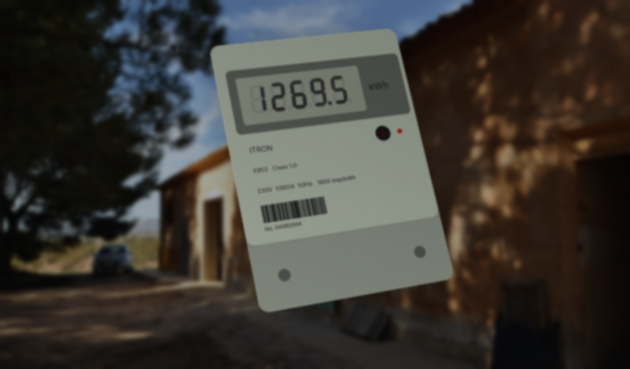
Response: 1269.5; kWh
